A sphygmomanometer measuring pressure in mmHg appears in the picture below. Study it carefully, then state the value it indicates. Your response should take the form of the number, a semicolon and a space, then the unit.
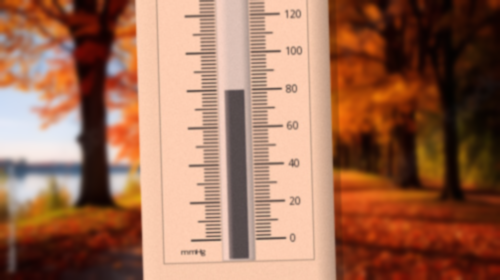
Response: 80; mmHg
